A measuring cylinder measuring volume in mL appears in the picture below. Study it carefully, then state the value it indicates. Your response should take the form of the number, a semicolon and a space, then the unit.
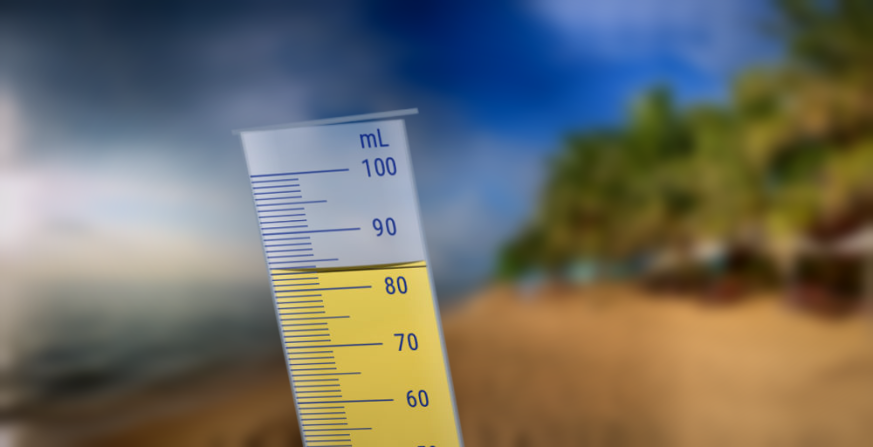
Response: 83; mL
